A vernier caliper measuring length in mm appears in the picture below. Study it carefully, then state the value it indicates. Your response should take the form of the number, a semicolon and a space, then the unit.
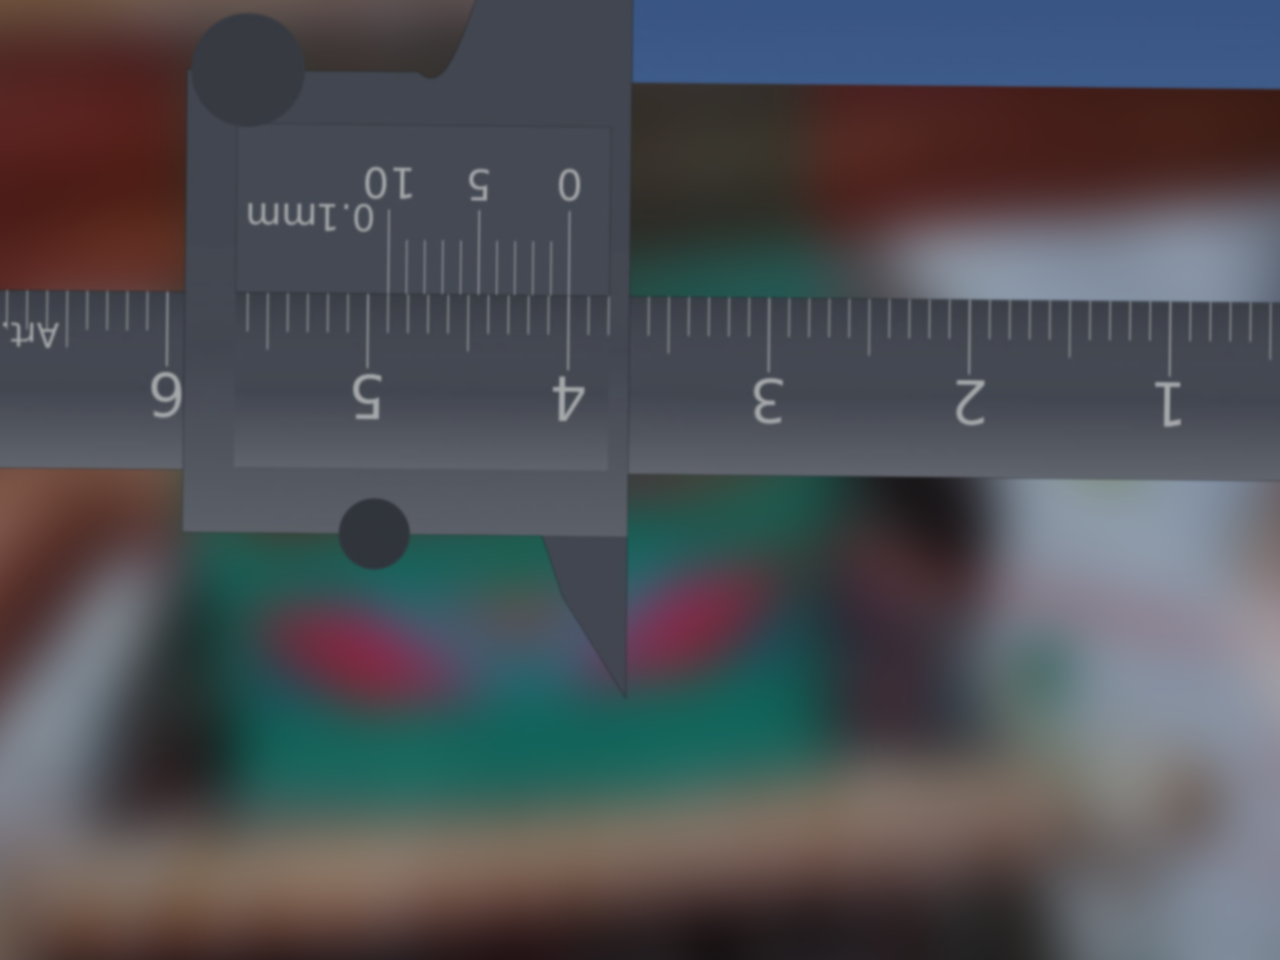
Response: 40.0; mm
